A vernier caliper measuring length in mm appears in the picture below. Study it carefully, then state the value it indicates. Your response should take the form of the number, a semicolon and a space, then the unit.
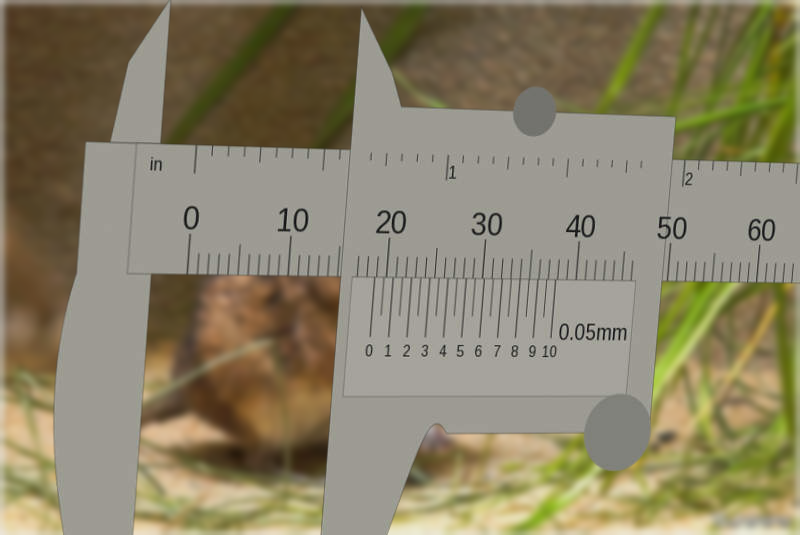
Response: 18.8; mm
